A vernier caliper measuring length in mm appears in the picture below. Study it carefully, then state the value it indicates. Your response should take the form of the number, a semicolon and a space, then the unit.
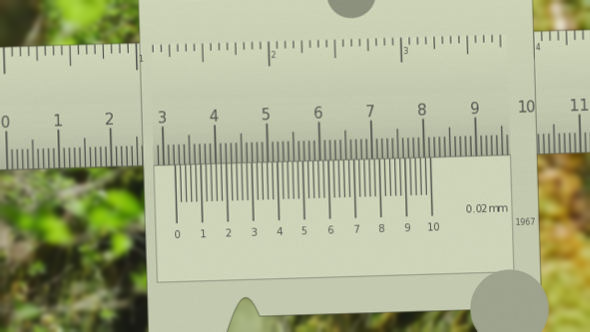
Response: 32.2; mm
